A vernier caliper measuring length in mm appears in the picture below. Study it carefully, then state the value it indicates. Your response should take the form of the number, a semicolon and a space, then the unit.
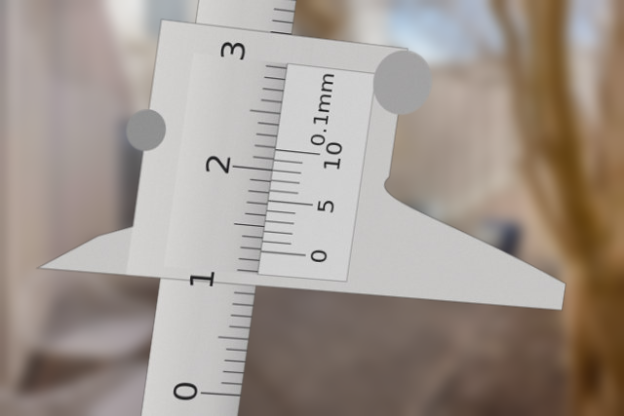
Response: 12.8; mm
